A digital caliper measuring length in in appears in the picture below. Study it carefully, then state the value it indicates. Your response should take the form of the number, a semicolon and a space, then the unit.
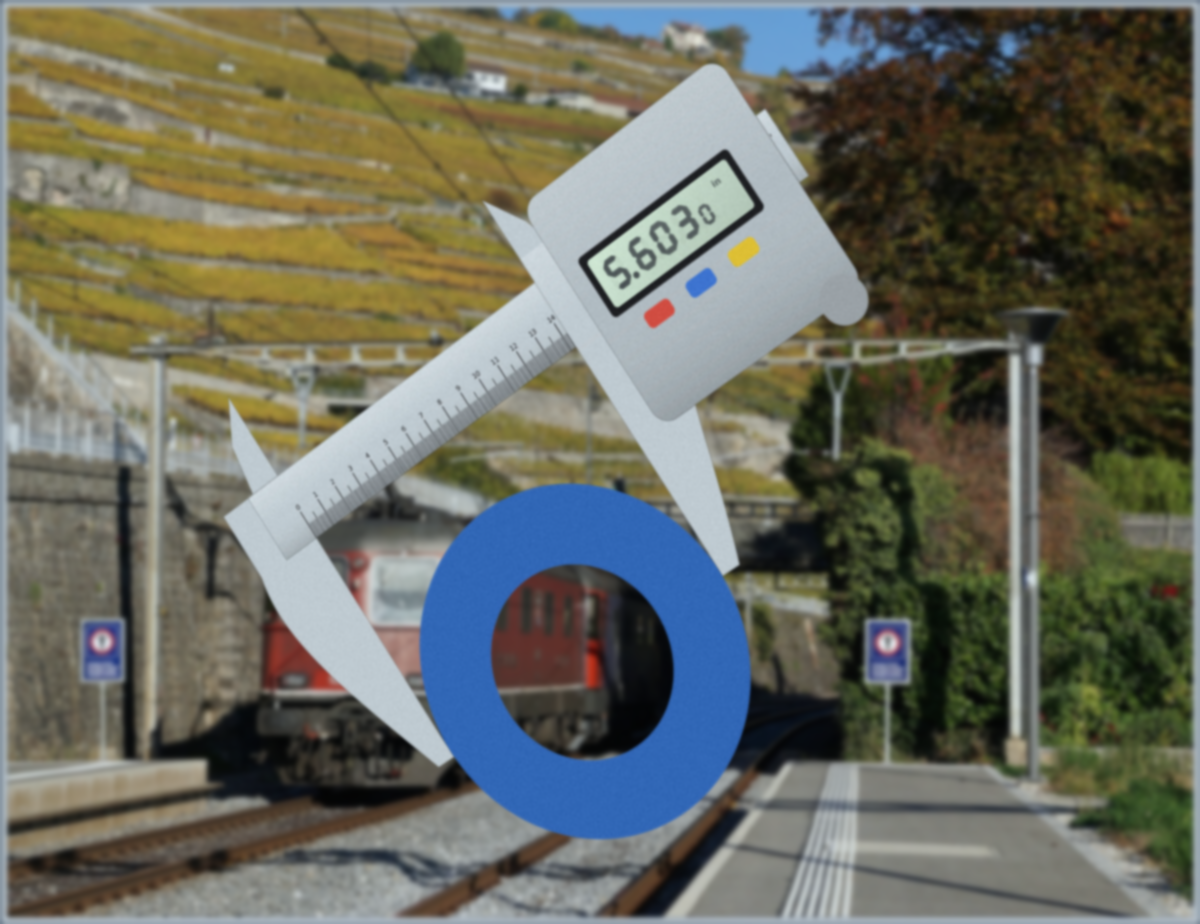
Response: 5.6030; in
